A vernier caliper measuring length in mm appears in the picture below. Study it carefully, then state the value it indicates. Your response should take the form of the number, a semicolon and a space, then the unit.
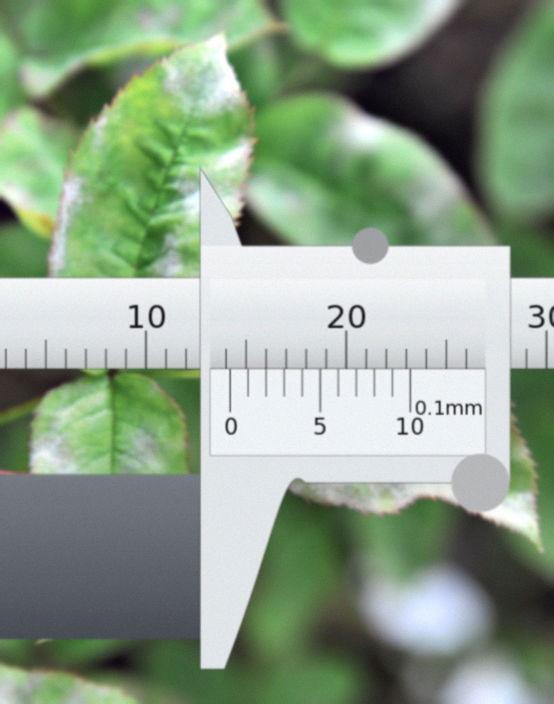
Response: 14.2; mm
